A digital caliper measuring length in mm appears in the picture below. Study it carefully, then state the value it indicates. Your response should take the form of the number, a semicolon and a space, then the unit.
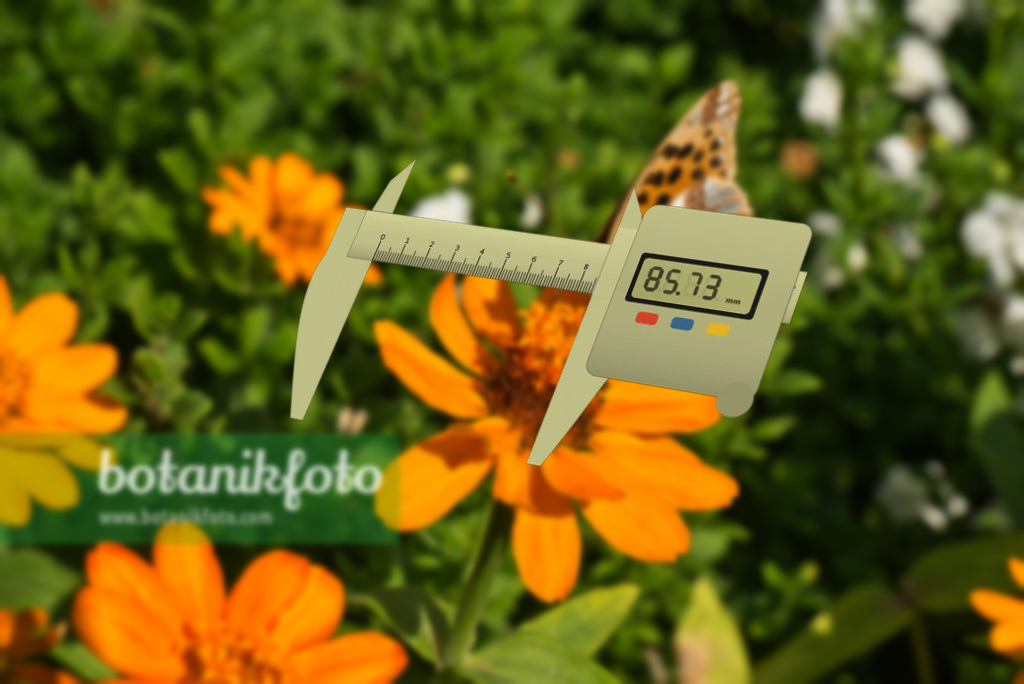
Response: 85.73; mm
